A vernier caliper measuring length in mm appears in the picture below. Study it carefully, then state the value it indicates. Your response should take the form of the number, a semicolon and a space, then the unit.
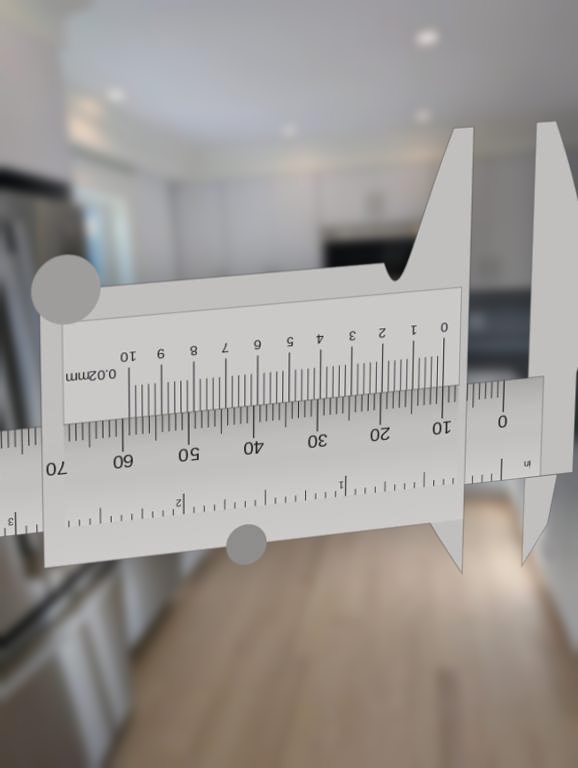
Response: 10.0; mm
